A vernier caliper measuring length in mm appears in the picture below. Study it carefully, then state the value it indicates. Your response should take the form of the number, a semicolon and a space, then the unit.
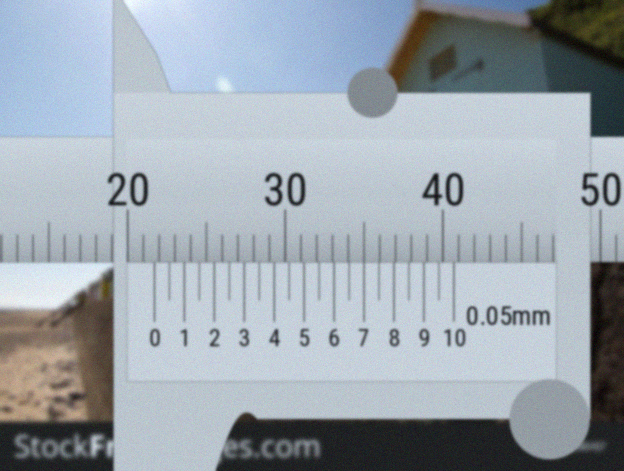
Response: 21.7; mm
